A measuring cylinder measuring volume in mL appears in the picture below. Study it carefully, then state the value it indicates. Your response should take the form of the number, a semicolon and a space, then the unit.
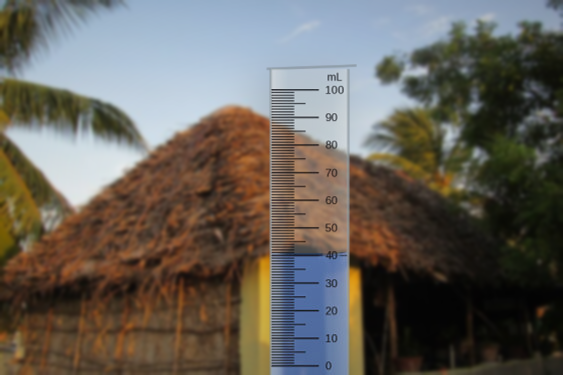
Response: 40; mL
